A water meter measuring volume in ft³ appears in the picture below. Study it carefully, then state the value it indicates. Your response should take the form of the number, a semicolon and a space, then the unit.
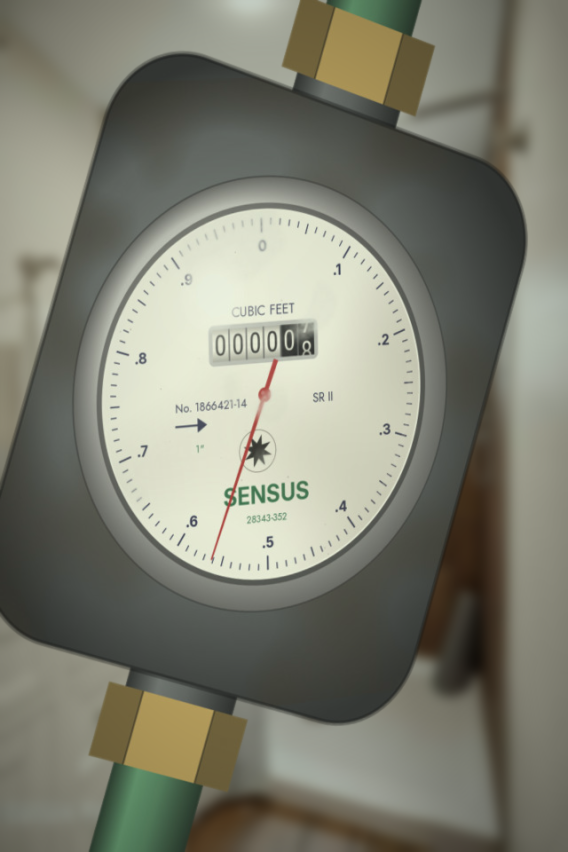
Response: 7.56; ft³
